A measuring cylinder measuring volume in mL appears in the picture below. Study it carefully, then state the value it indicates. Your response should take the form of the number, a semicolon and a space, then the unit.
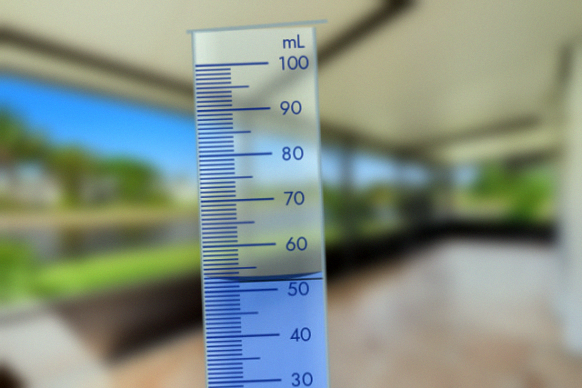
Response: 52; mL
